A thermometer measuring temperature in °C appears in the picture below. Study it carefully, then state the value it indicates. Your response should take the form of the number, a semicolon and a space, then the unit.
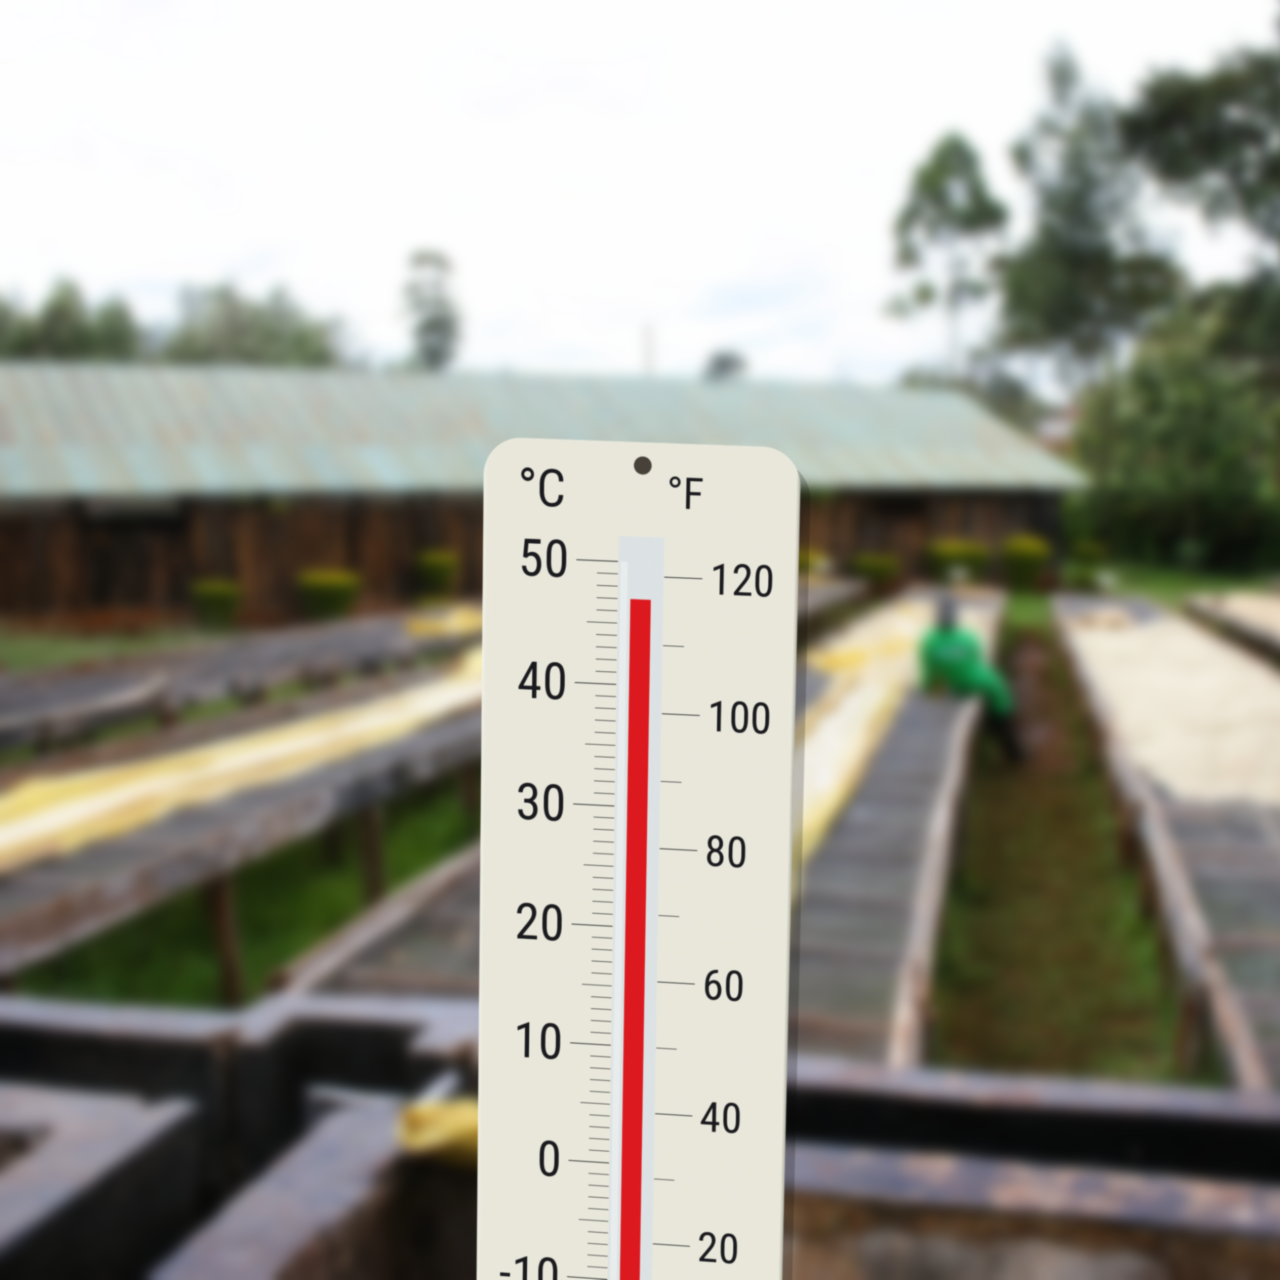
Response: 47; °C
